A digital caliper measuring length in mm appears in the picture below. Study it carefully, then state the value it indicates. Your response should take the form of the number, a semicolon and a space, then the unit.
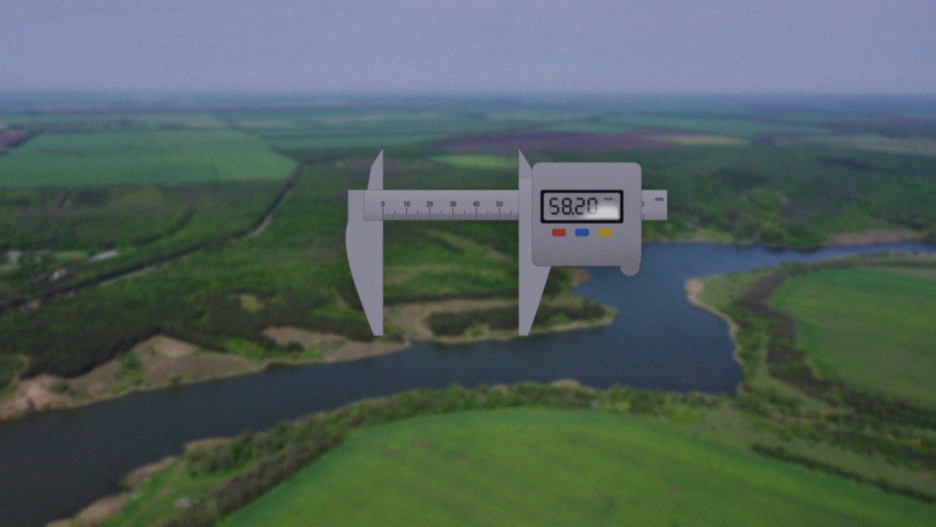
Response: 58.20; mm
